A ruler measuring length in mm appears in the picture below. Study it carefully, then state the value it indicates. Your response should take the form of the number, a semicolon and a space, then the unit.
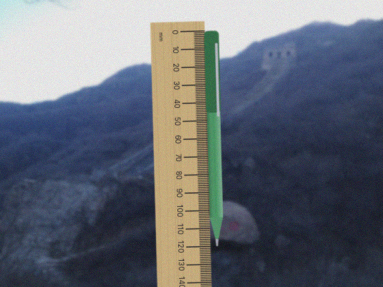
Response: 120; mm
